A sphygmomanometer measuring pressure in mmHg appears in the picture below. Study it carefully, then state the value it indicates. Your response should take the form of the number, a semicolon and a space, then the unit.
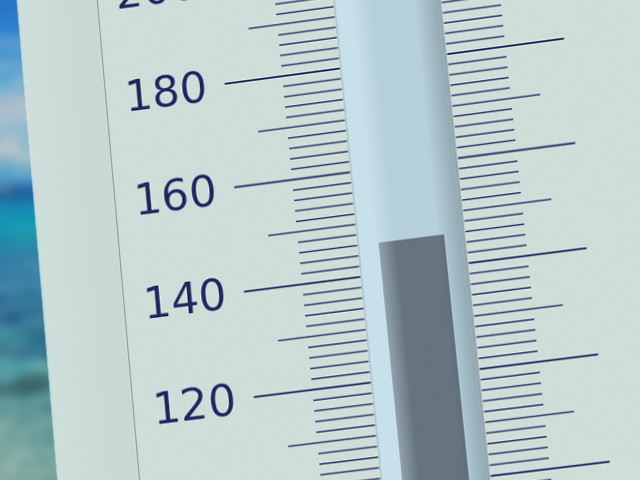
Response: 146; mmHg
